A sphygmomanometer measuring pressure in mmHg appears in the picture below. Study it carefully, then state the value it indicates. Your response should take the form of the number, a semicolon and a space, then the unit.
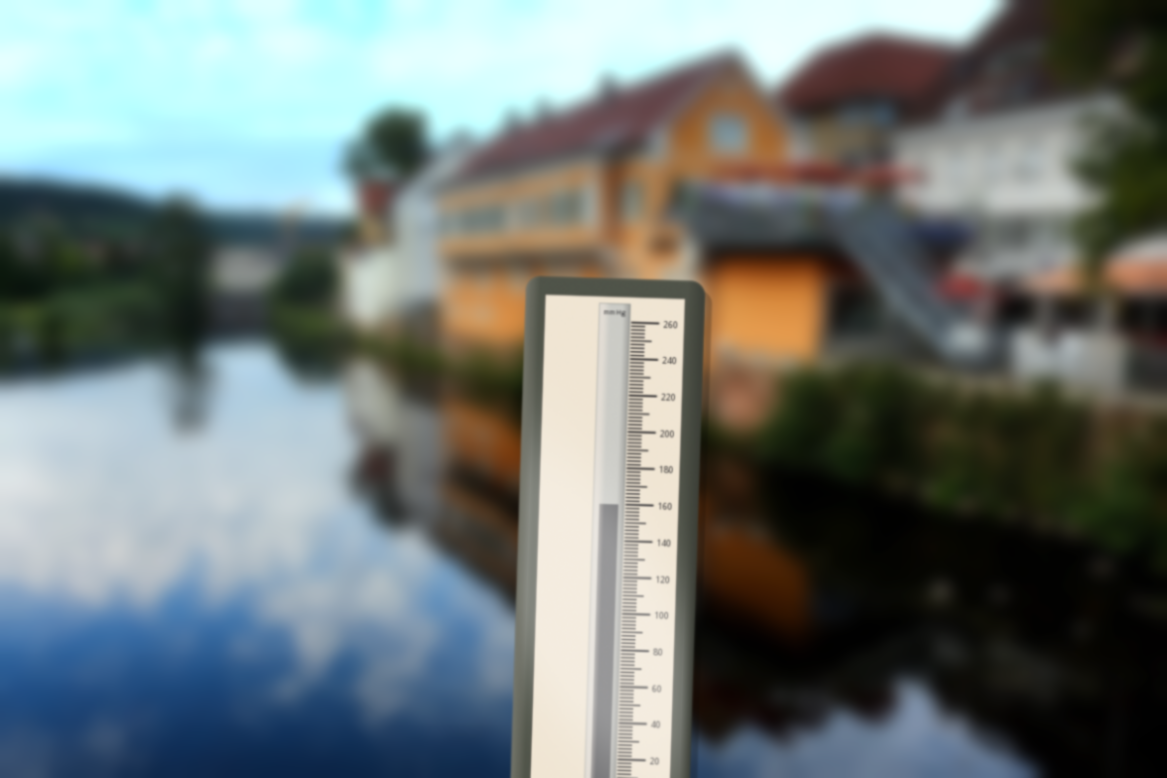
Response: 160; mmHg
